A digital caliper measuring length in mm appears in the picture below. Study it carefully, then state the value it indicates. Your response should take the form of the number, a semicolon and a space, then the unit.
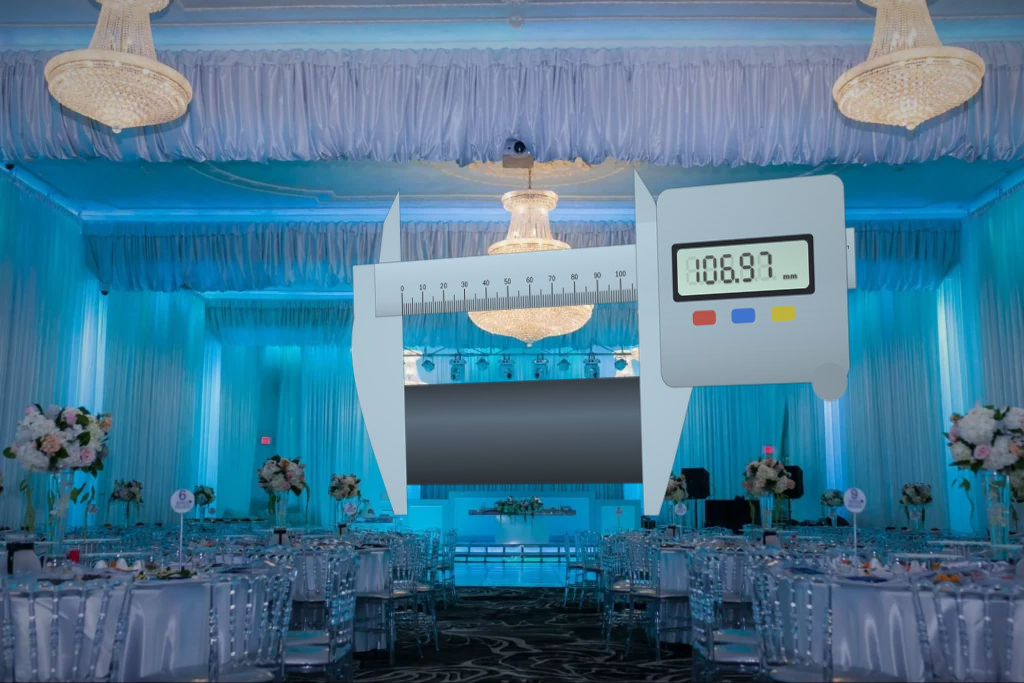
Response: 106.97; mm
